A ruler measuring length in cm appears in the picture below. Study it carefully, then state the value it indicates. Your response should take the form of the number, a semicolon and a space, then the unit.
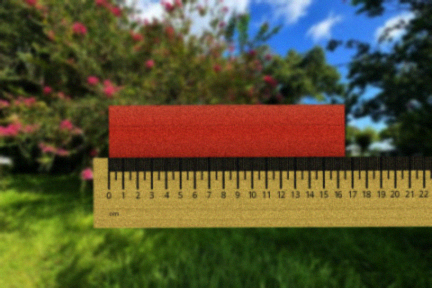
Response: 16.5; cm
